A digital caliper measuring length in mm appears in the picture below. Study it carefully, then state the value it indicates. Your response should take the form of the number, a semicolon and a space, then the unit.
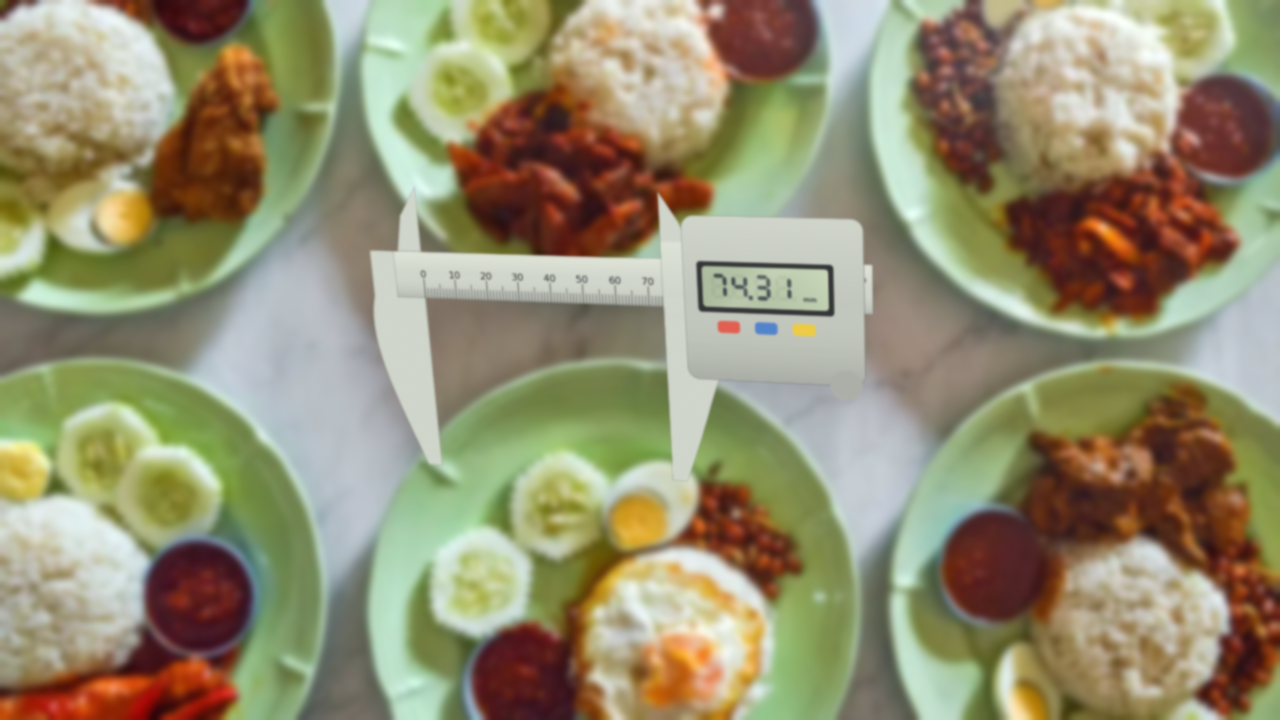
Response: 74.31; mm
